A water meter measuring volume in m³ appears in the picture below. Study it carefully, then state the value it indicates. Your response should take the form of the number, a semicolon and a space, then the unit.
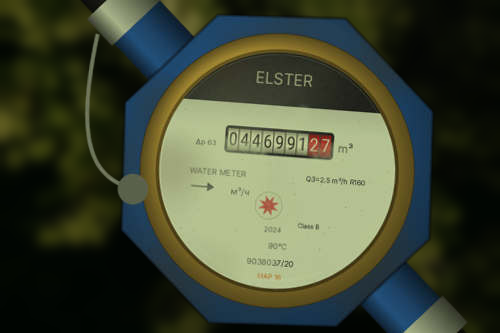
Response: 446991.27; m³
